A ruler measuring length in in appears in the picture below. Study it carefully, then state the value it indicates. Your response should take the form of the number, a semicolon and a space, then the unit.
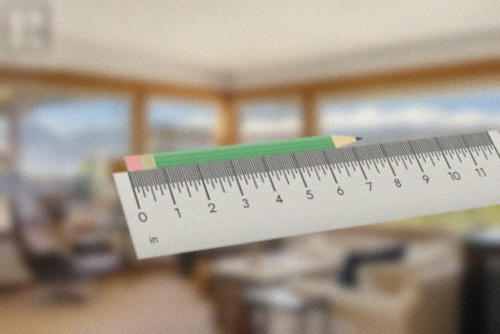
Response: 7.5; in
